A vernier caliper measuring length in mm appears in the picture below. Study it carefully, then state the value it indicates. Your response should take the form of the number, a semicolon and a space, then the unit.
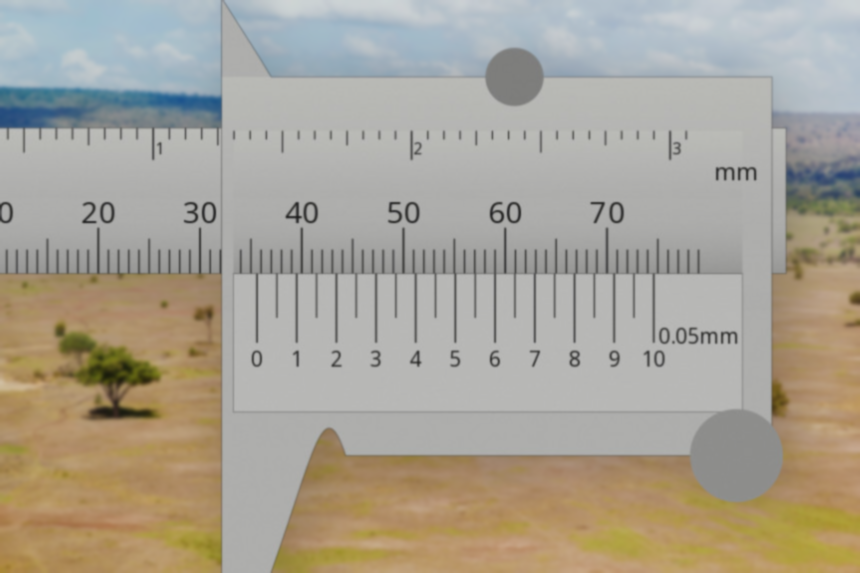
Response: 35.6; mm
